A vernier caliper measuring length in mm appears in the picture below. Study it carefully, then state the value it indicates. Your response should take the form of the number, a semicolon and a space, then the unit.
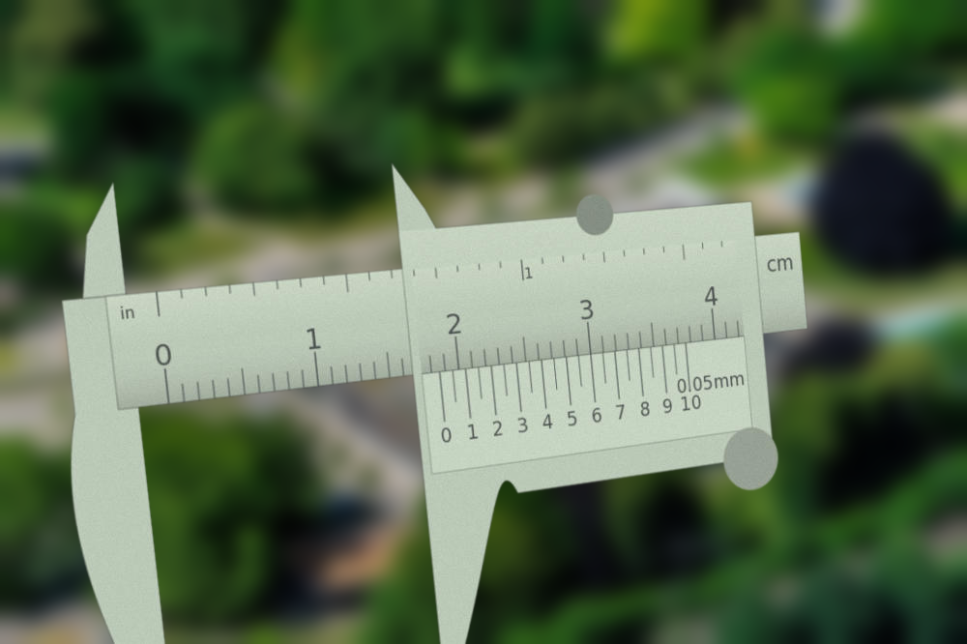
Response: 18.6; mm
